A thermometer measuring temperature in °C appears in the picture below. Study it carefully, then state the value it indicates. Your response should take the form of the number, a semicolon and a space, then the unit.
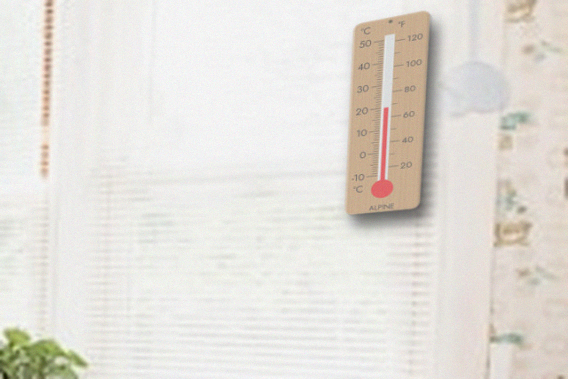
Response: 20; °C
